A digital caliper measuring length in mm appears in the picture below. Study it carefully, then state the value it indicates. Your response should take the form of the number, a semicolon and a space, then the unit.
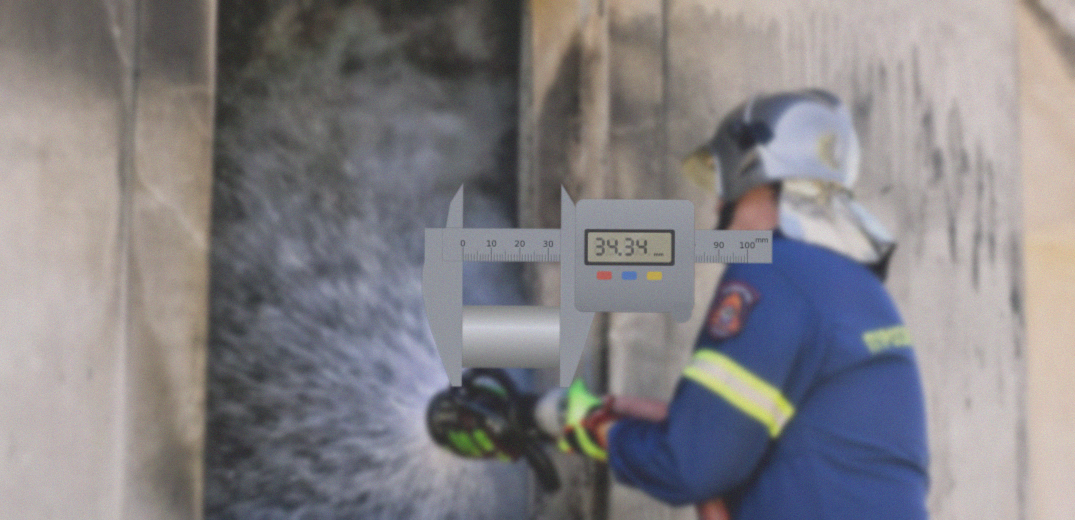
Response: 34.34; mm
